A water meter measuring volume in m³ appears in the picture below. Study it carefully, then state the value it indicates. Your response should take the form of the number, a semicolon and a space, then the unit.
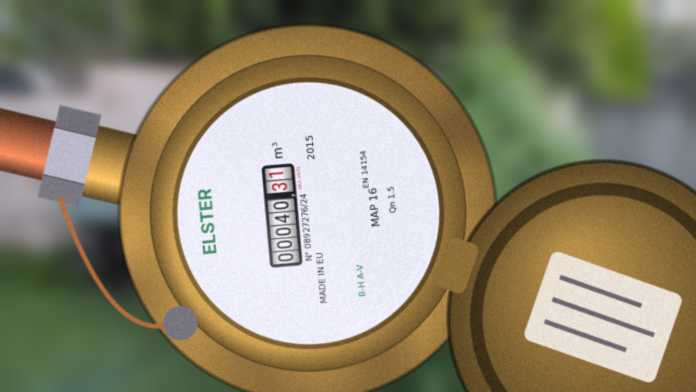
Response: 40.31; m³
